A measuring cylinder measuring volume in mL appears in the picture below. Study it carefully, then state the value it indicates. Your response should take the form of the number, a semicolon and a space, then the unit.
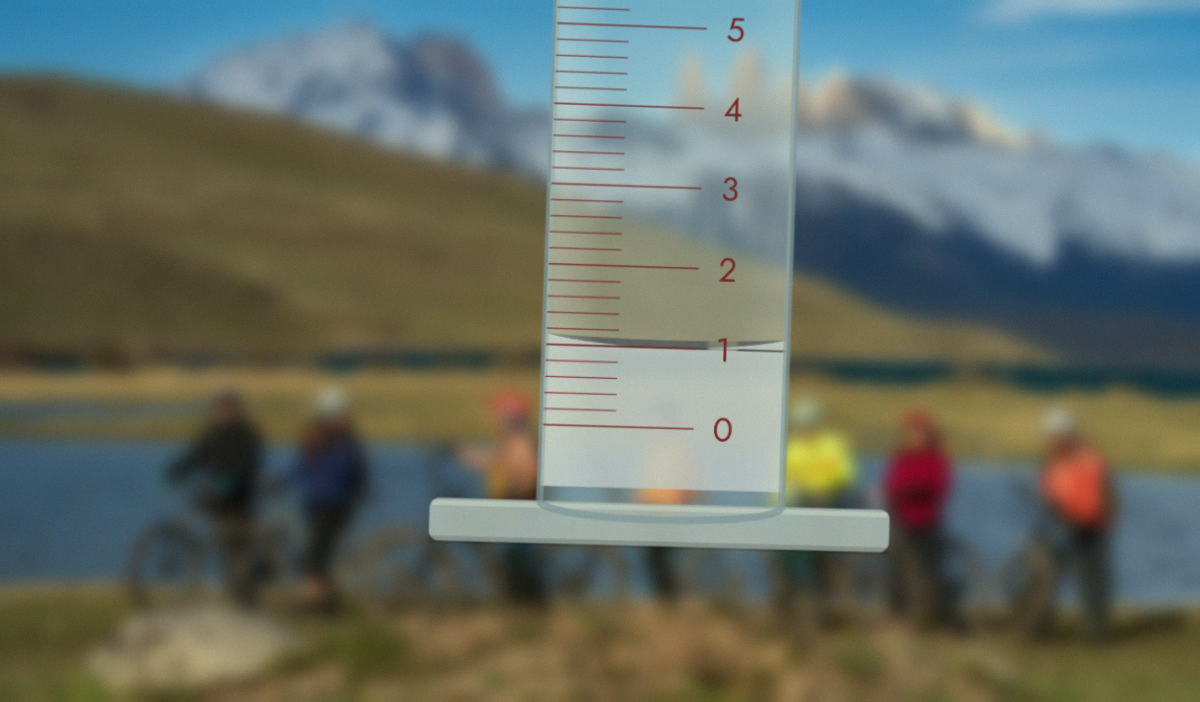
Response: 1; mL
